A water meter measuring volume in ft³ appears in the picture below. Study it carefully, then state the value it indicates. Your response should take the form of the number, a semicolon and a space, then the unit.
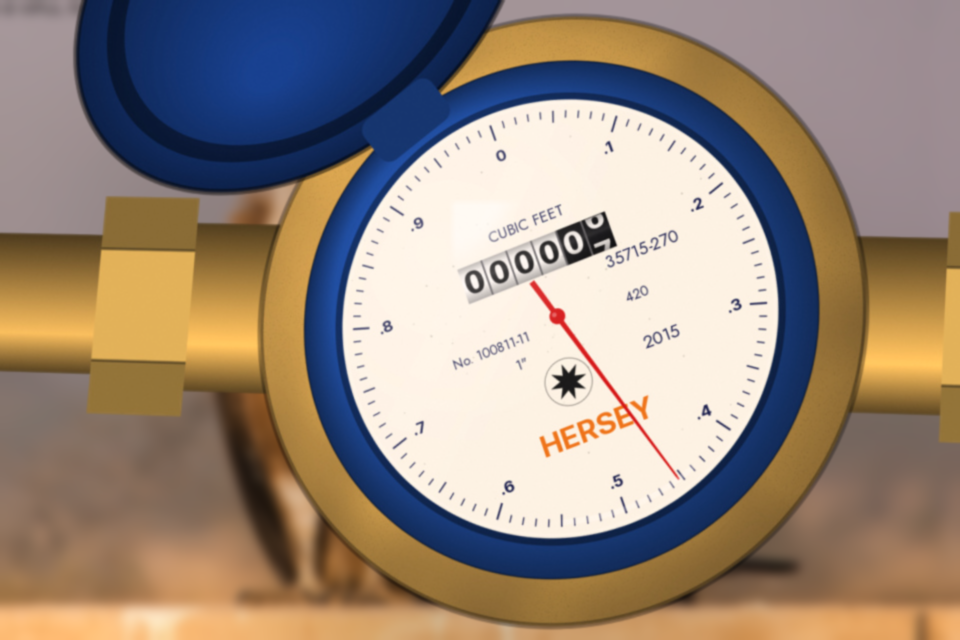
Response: 6.45; ft³
